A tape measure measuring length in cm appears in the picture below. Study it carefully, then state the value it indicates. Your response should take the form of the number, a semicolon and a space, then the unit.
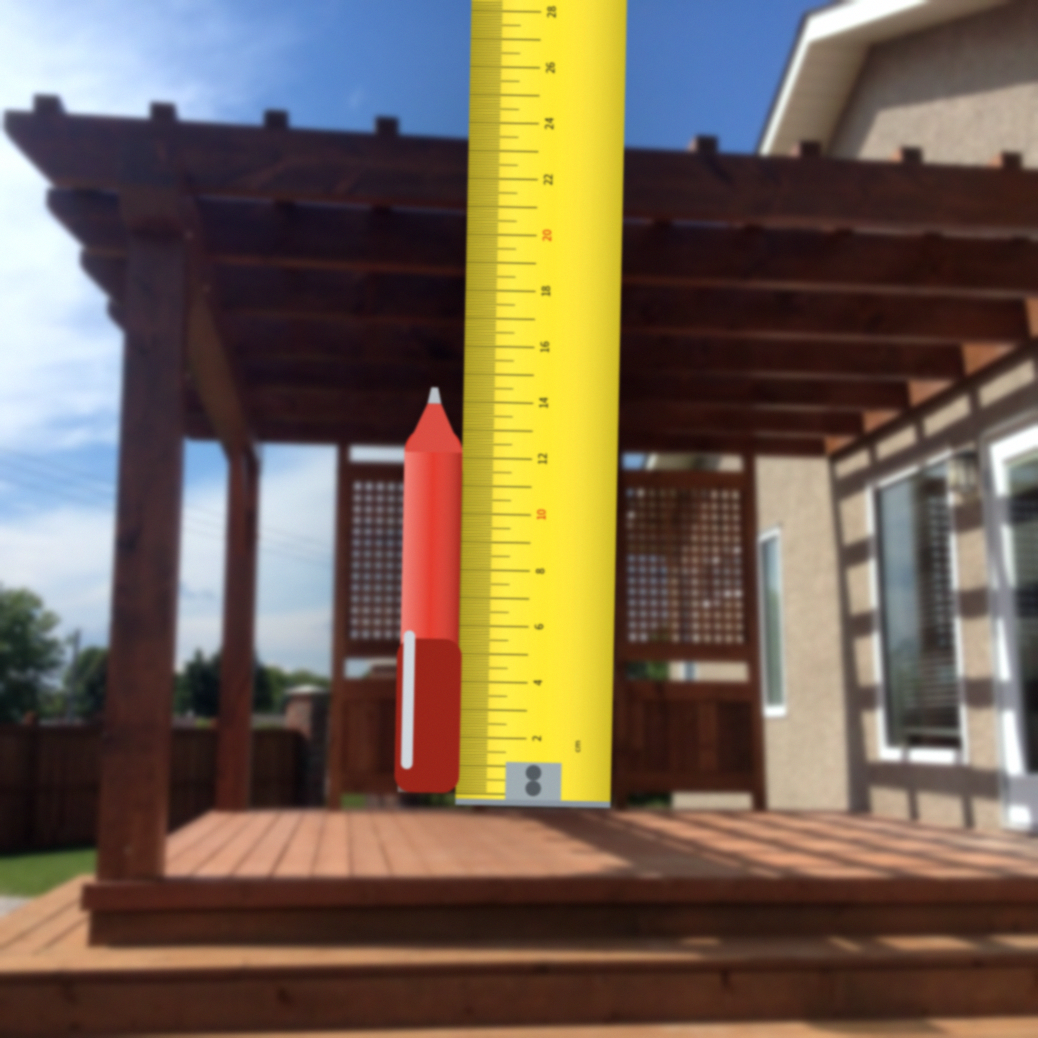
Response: 14.5; cm
